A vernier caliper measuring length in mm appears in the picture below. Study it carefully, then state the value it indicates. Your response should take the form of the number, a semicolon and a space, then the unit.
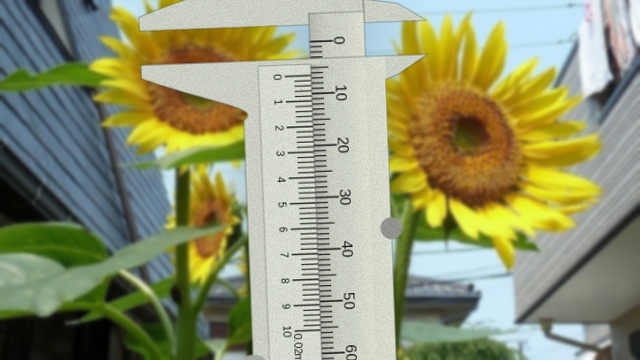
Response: 6.5; mm
